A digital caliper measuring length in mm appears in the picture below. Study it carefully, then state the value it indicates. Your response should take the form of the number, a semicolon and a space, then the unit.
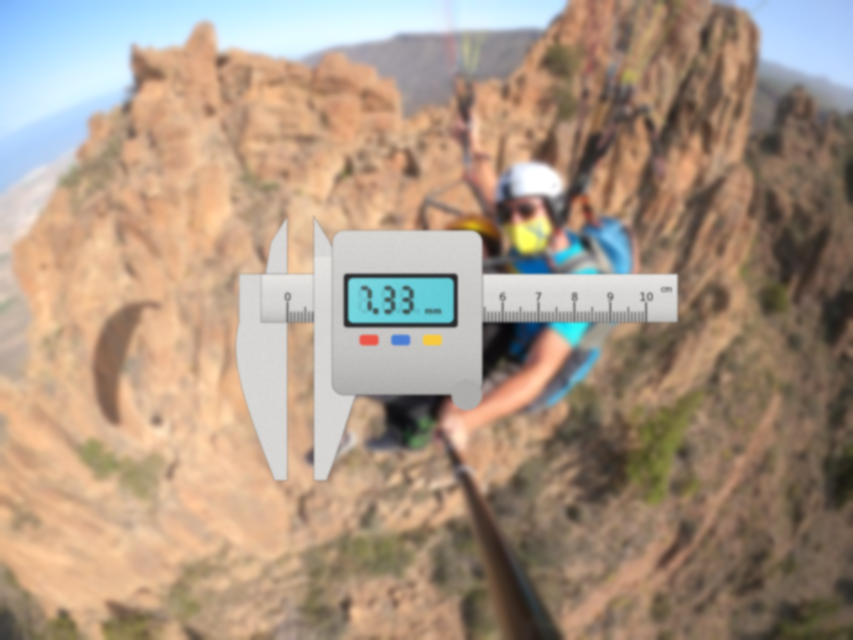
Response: 7.33; mm
